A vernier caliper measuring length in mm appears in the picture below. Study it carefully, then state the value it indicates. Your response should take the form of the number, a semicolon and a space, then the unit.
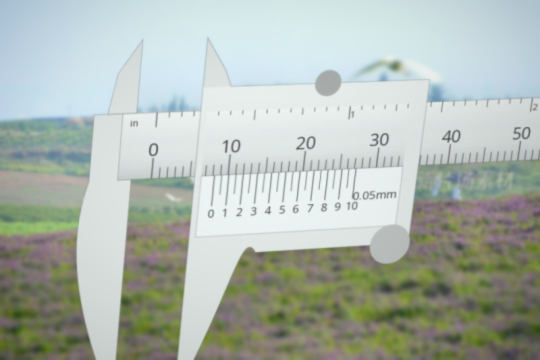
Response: 8.2; mm
